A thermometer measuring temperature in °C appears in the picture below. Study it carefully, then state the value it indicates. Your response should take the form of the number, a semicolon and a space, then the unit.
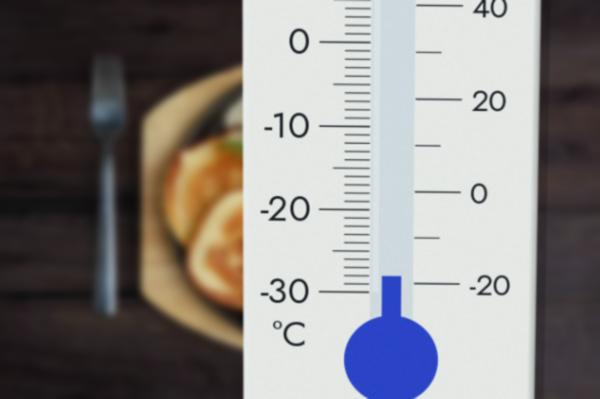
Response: -28; °C
